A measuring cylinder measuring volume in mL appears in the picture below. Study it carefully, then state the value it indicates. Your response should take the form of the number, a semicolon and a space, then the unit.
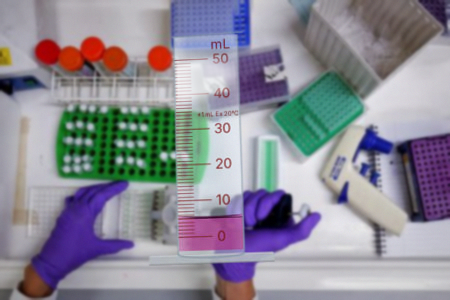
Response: 5; mL
